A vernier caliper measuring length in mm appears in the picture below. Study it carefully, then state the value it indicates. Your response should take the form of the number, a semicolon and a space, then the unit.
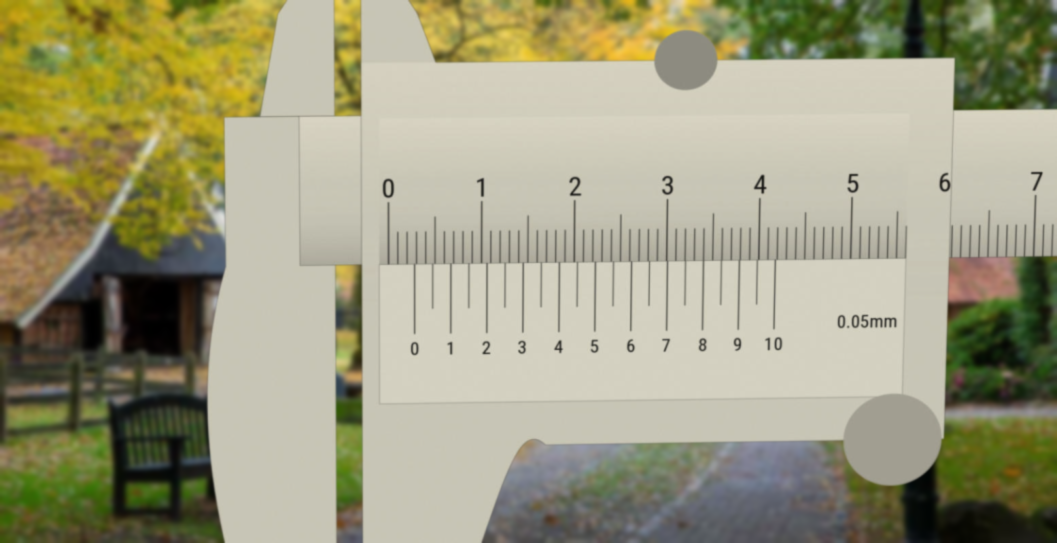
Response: 2.8; mm
